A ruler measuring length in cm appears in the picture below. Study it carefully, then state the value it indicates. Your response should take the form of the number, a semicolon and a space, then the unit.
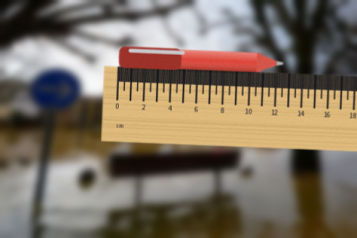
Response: 12.5; cm
